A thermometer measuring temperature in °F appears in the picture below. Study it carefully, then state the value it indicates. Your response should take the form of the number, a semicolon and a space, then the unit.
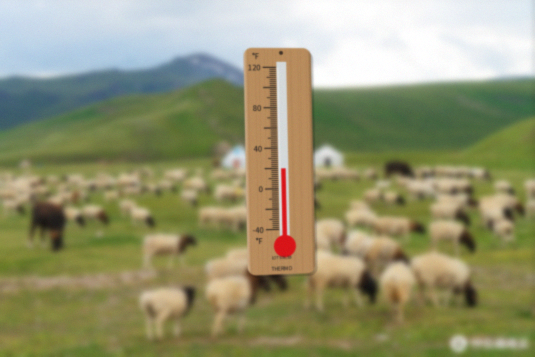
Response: 20; °F
